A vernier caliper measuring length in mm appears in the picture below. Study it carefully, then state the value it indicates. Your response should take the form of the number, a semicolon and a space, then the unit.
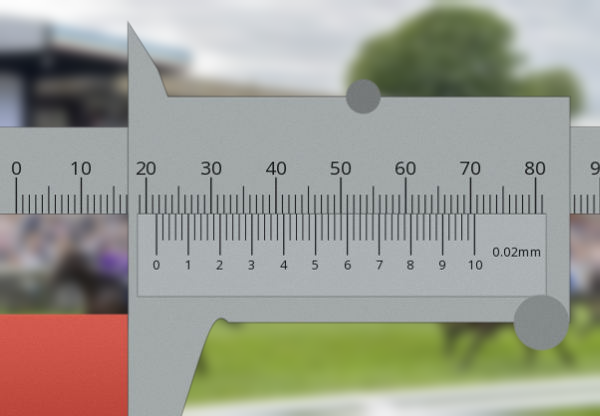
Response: 21.6; mm
